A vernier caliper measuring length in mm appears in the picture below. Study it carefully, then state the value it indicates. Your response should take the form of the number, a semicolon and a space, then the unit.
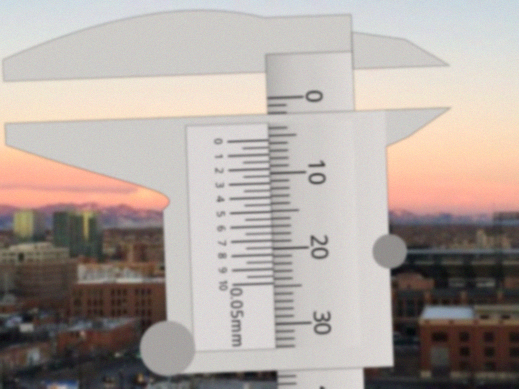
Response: 5.6; mm
